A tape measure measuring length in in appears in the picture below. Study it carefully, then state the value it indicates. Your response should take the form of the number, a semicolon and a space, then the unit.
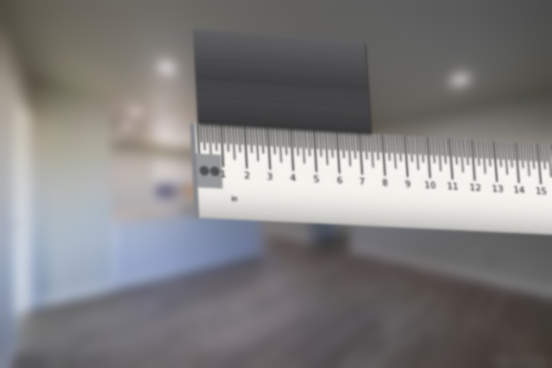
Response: 7.5; in
